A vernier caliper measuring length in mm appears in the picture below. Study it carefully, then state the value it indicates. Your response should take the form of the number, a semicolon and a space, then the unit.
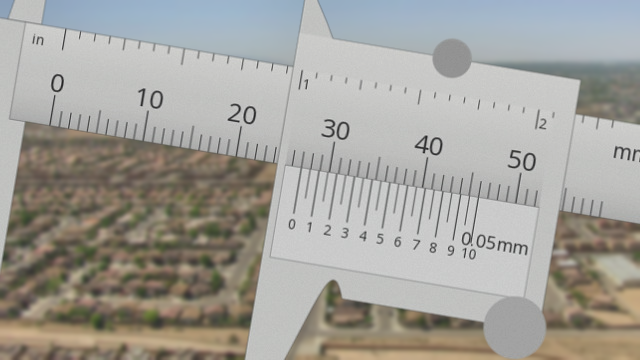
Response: 27.0; mm
